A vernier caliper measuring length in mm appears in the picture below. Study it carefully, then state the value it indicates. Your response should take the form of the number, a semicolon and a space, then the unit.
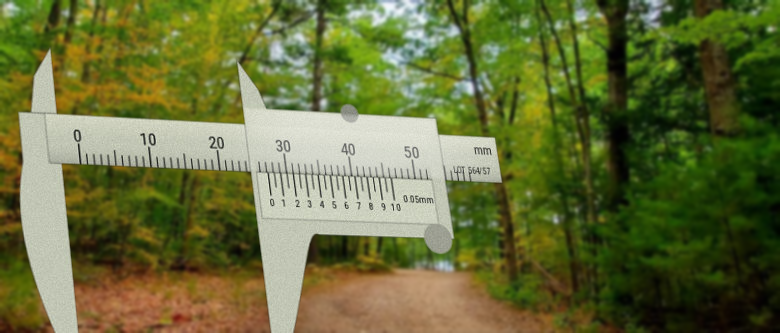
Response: 27.2; mm
